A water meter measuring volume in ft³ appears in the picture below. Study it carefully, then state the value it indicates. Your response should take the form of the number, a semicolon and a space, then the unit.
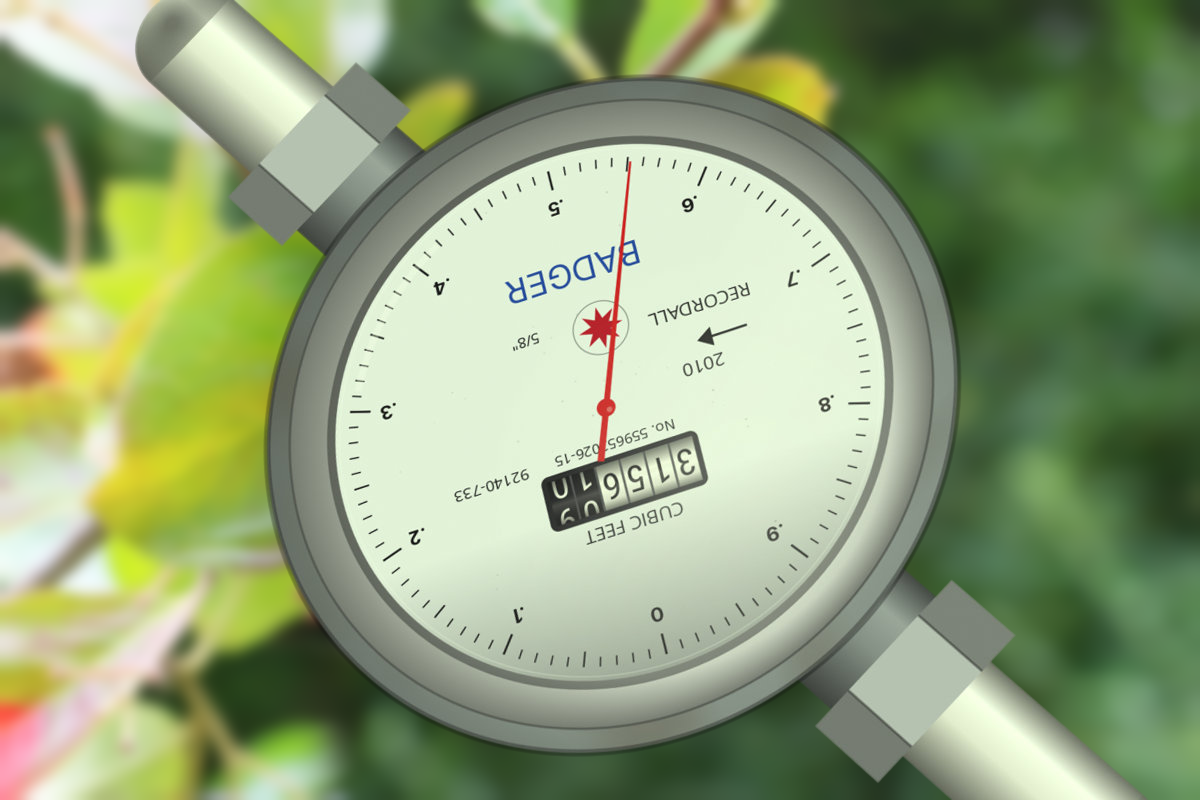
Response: 315609.55; ft³
